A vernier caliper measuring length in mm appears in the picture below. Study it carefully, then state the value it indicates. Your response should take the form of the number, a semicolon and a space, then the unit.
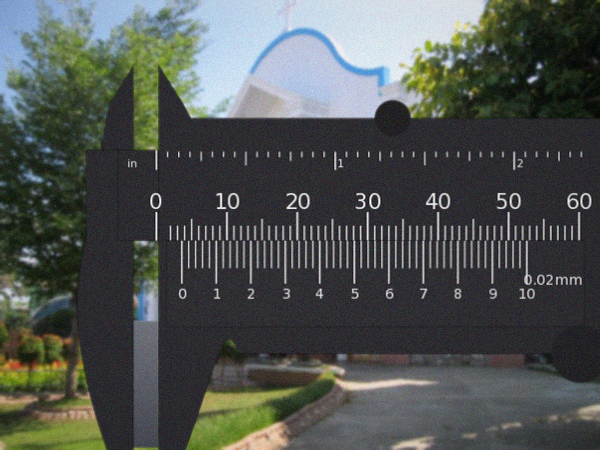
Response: 3.6; mm
